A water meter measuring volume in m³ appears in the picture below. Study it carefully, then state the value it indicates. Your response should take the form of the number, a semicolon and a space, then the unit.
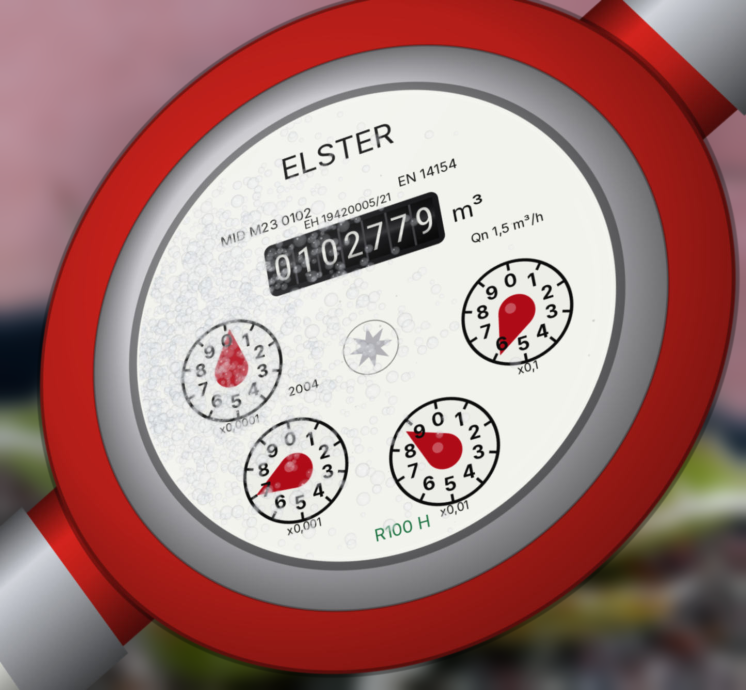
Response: 102779.5870; m³
